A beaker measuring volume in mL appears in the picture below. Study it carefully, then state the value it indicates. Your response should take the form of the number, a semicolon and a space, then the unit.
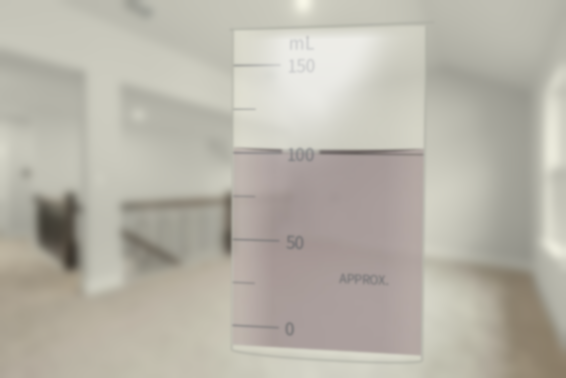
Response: 100; mL
